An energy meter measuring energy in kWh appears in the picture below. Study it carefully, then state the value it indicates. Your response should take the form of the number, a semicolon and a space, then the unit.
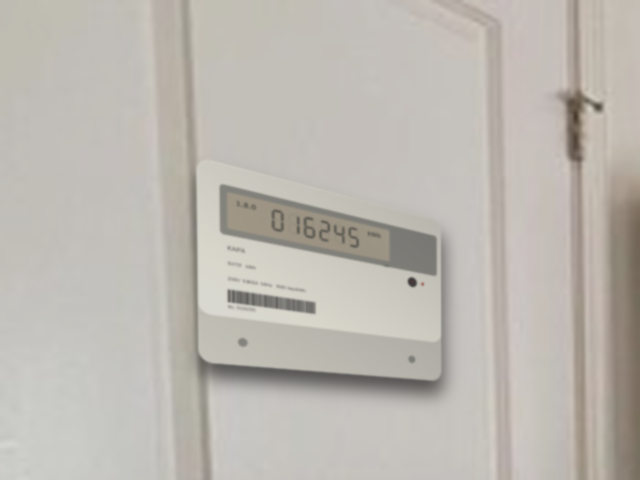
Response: 16245; kWh
